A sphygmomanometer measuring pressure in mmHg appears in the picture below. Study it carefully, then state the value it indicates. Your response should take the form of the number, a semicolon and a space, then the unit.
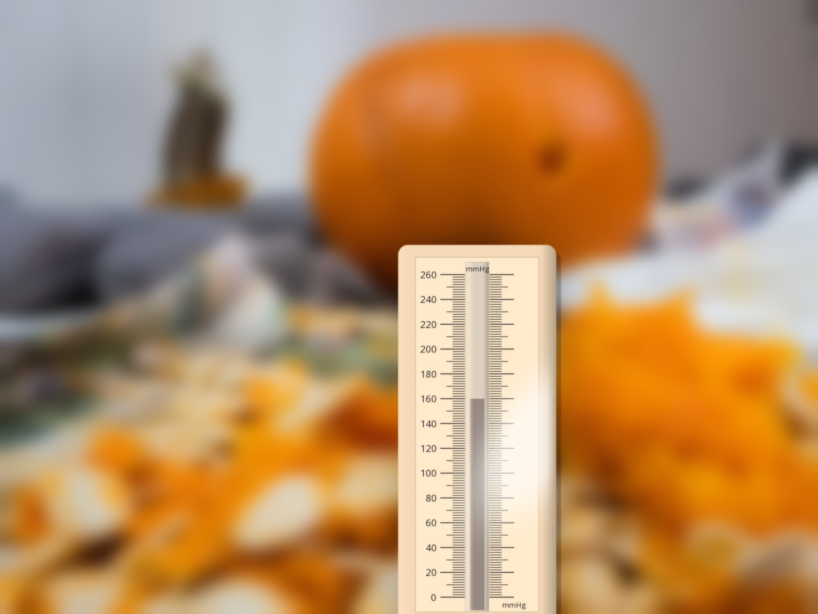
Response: 160; mmHg
